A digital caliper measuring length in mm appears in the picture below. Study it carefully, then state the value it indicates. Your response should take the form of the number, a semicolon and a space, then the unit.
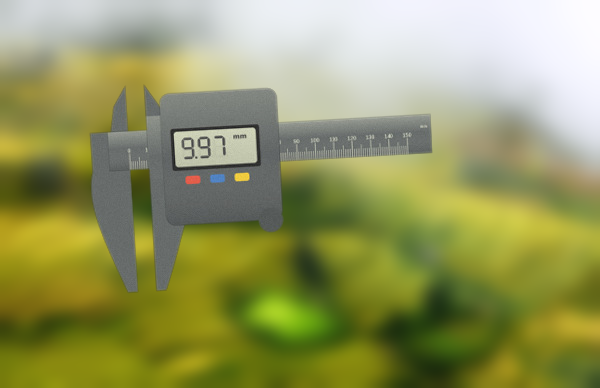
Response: 9.97; mm
